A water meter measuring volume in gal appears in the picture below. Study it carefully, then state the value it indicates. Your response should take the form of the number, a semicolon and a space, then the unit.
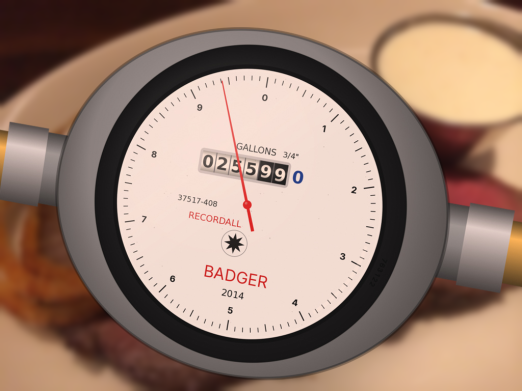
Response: 255989.4; gal
